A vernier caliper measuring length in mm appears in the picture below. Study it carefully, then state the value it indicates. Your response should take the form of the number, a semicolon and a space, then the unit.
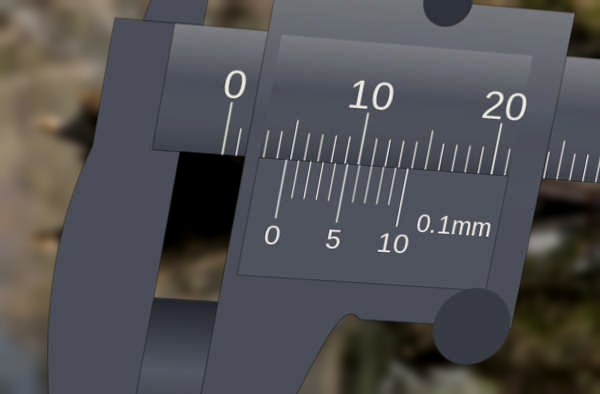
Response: 4.7; mm
